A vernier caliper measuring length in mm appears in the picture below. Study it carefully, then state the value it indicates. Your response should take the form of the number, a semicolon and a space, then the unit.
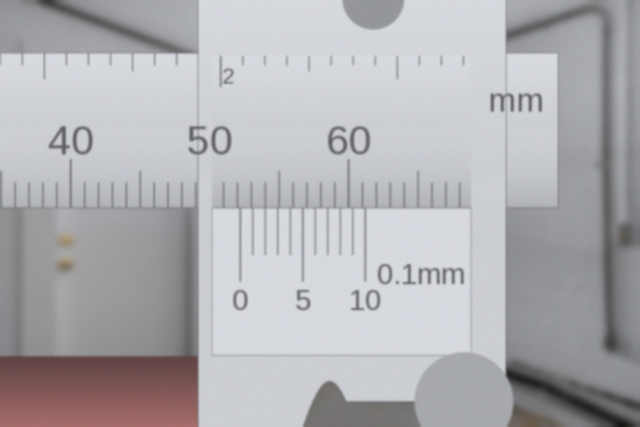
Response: 52.2; mm
